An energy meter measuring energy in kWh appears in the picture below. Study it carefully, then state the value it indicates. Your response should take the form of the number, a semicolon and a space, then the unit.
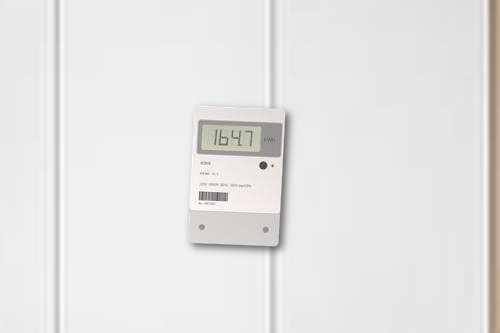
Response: 164.7; kWh
